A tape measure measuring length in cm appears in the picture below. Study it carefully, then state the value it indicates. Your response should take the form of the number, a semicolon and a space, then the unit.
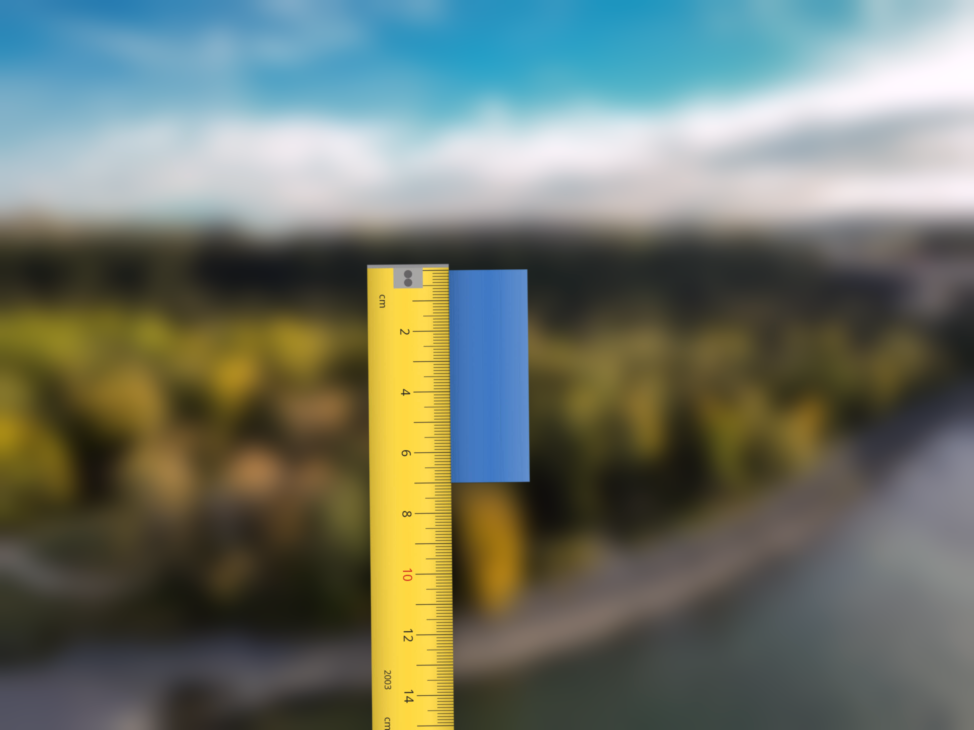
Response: 7; cm
